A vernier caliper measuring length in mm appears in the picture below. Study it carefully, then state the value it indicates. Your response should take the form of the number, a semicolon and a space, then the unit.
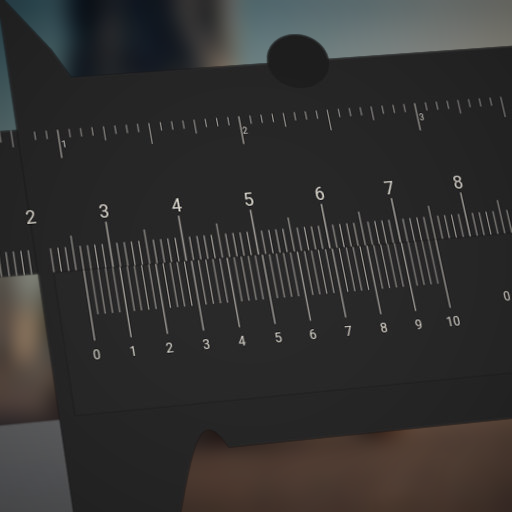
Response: 26.0; mm
